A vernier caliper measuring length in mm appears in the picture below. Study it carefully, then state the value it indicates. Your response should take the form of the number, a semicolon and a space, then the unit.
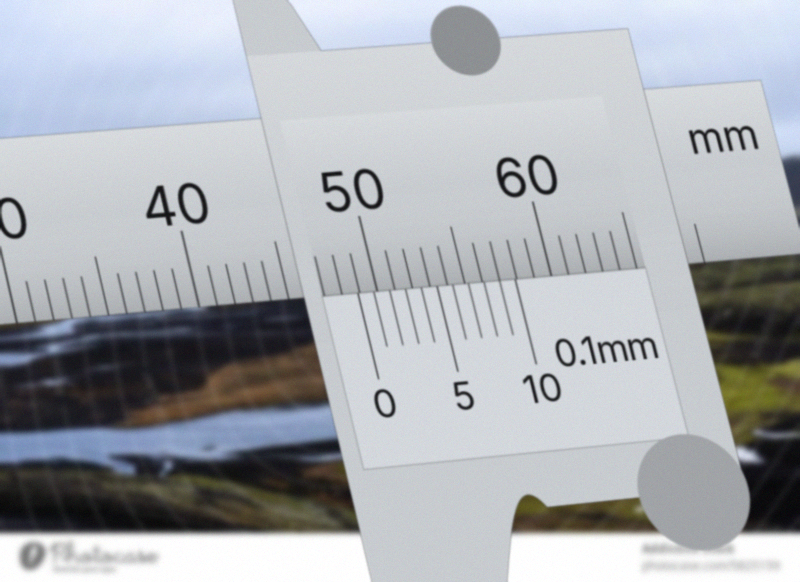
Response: 48.9; mm
